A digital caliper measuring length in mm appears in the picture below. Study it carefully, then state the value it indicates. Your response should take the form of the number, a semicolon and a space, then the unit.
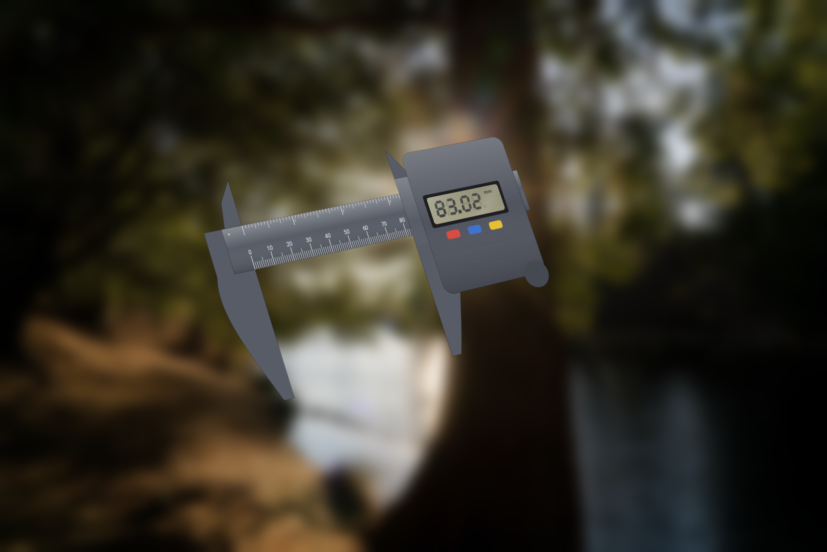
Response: 83.02; mm
